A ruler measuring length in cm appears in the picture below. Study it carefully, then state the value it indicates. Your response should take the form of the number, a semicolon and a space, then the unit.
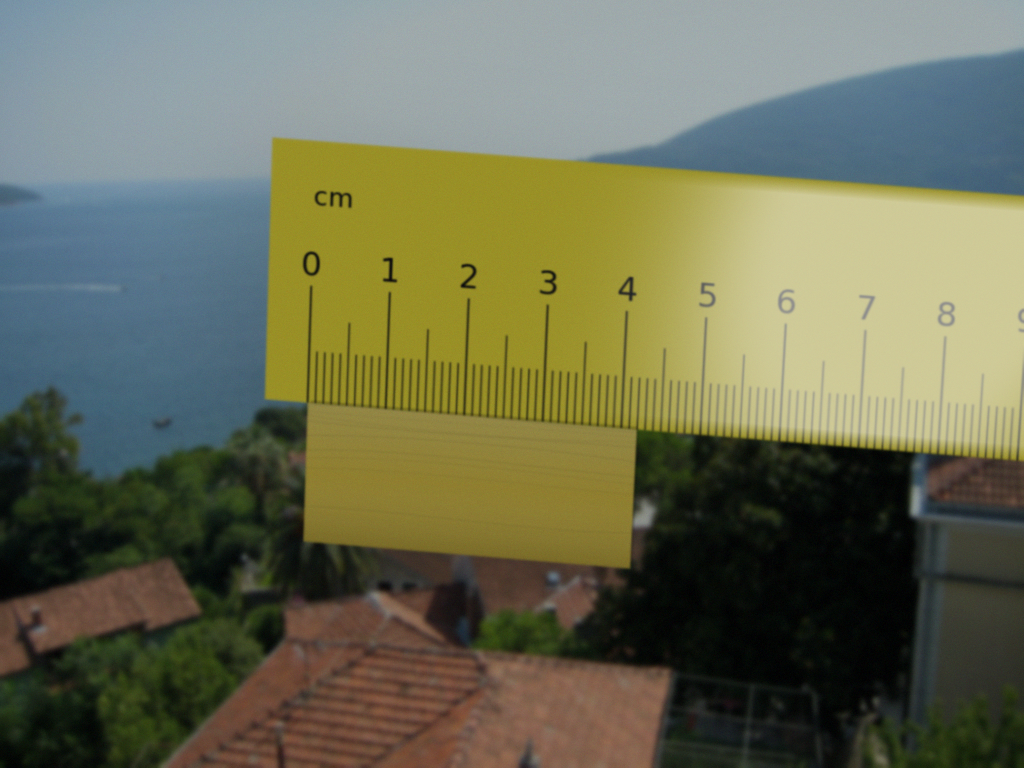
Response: 4.2; cm
